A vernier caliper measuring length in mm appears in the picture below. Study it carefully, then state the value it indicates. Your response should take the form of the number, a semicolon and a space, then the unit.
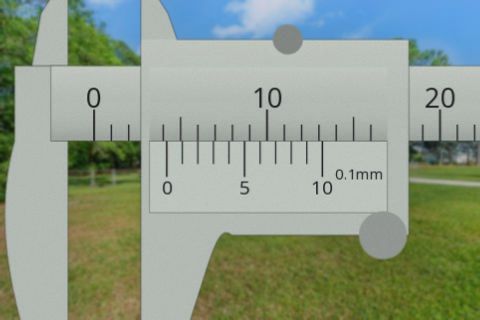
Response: 4.2; mm
